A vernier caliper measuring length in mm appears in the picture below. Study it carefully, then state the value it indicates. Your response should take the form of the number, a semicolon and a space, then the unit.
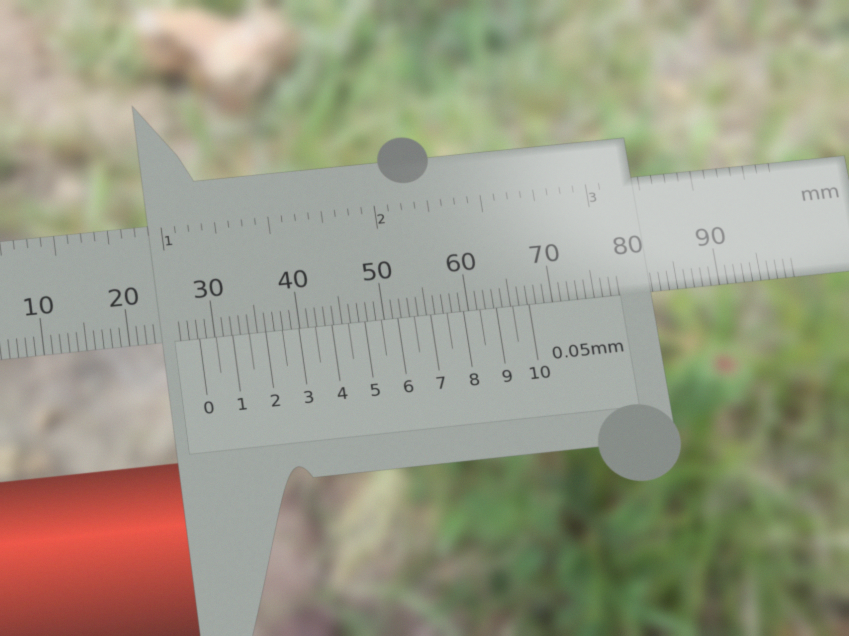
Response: 28.2; mm
